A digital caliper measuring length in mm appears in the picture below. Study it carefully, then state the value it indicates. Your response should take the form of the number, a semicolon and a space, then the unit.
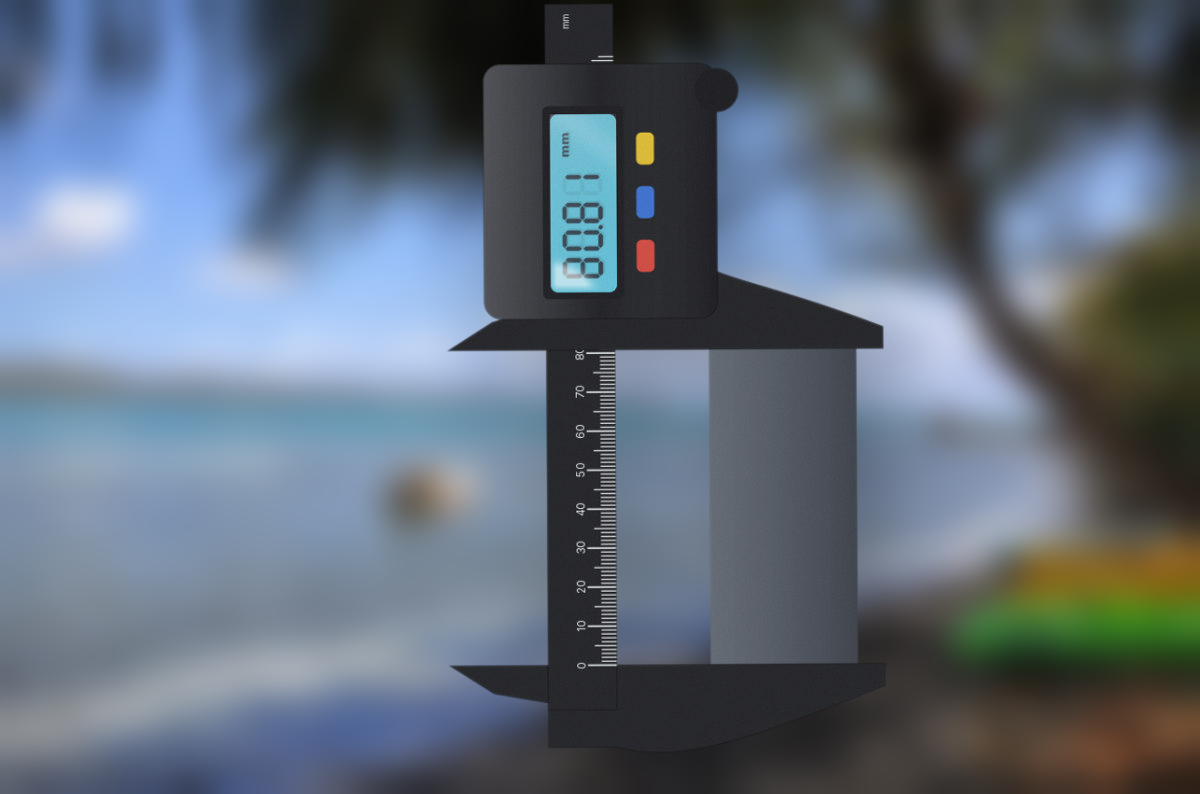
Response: 80.81; mm
